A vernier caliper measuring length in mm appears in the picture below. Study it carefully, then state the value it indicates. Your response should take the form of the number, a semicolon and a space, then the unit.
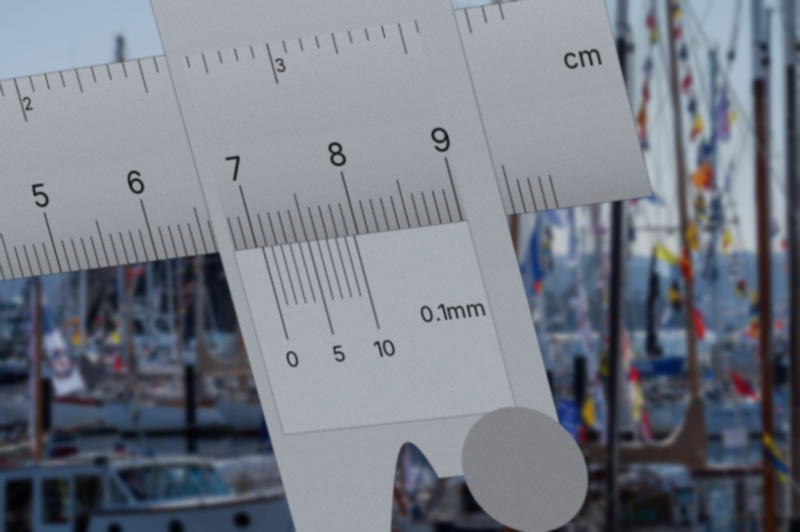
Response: 70.6; mm
